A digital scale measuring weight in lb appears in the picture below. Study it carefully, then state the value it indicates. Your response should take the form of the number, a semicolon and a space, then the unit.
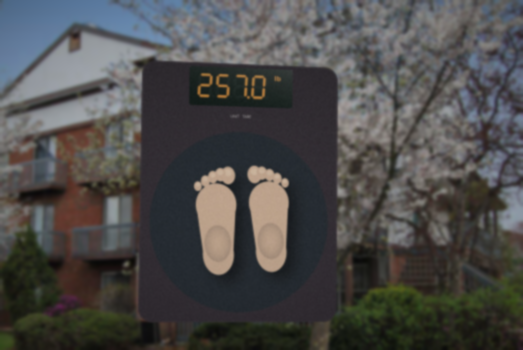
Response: 257.0; lb
